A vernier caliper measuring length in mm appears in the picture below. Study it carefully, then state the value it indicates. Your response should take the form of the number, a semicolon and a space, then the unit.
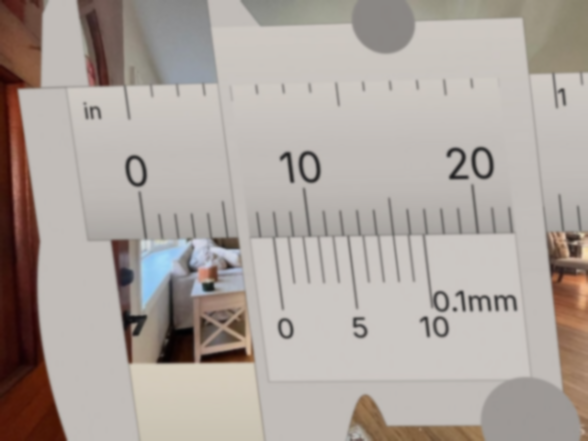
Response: 7.8; mm
